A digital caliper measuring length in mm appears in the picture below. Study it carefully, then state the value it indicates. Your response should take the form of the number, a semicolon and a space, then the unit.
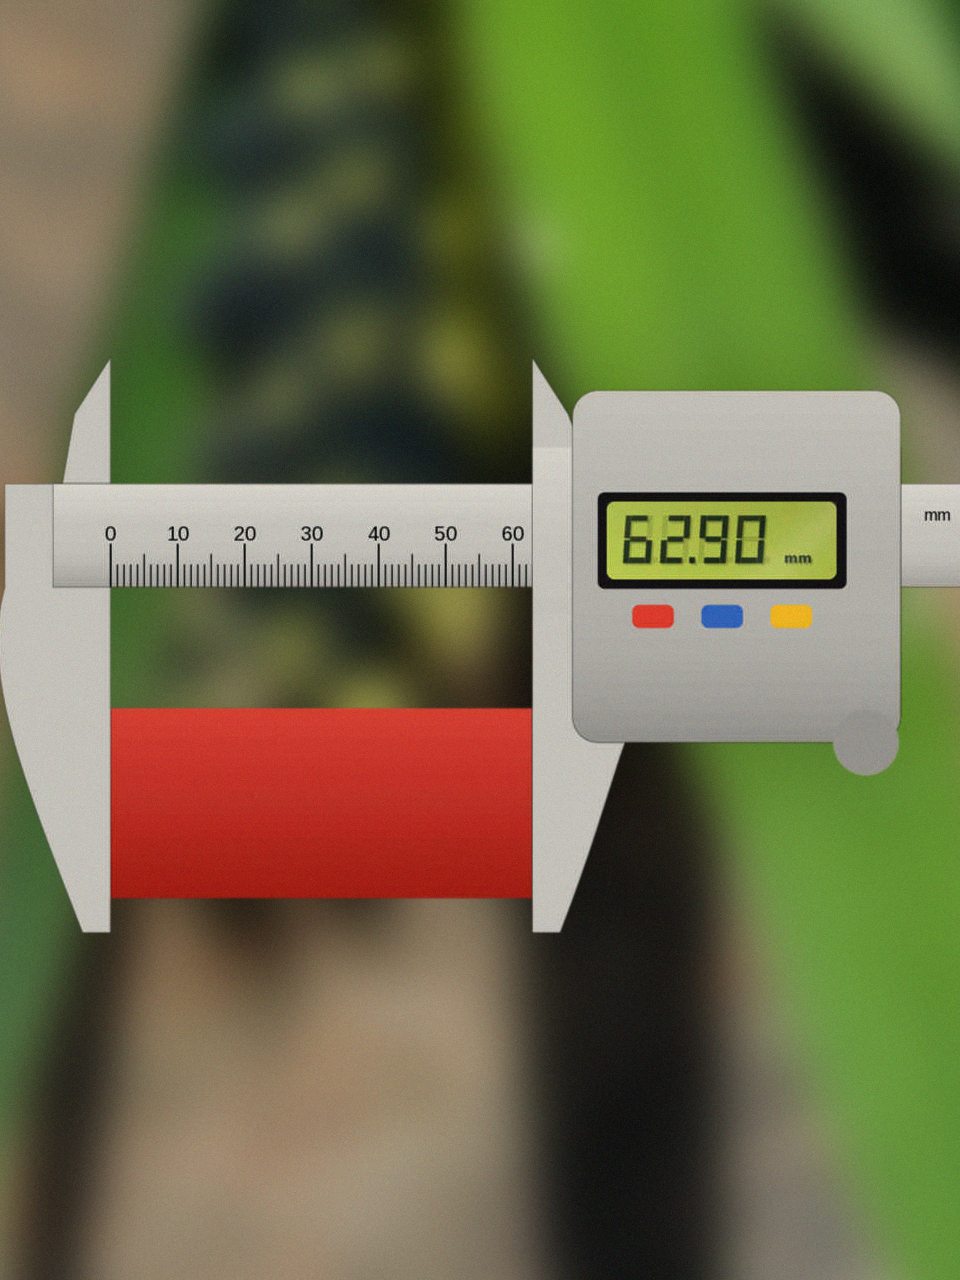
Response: 62.90; mm
